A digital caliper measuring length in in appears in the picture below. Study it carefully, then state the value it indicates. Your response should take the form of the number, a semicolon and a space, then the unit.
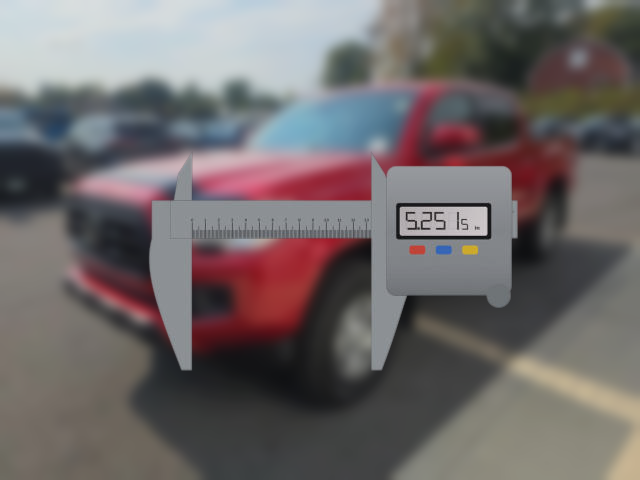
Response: 5.2515; in
